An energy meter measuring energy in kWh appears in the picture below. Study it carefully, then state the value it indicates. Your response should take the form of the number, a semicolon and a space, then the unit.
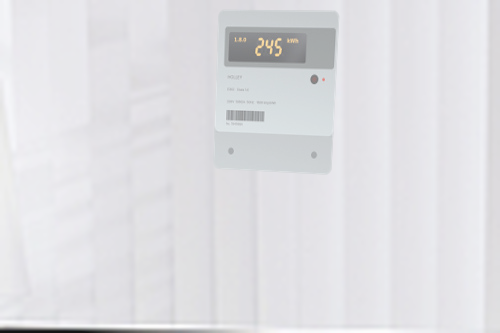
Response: 245; kWh
